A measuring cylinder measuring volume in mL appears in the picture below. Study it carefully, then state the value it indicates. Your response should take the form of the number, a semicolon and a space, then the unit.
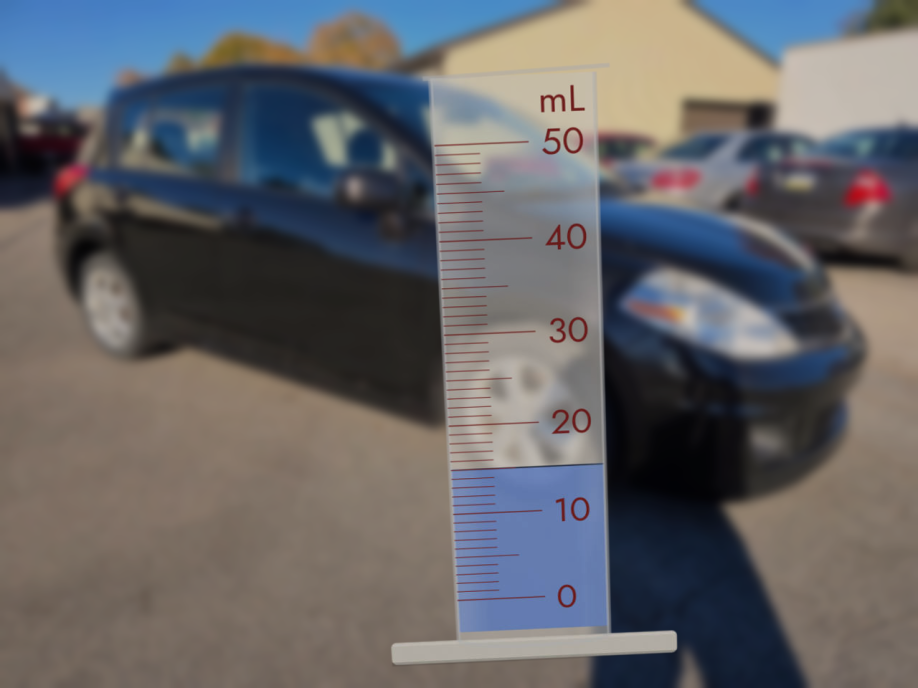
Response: 15; mL
